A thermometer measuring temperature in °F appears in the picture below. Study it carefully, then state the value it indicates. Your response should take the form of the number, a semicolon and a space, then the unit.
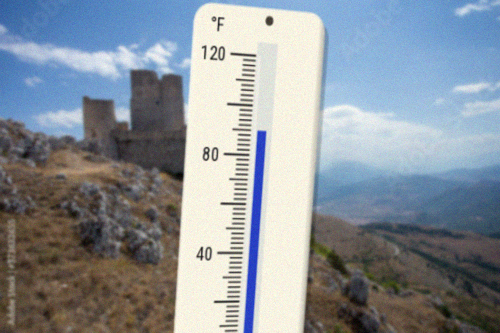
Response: 90; °F
